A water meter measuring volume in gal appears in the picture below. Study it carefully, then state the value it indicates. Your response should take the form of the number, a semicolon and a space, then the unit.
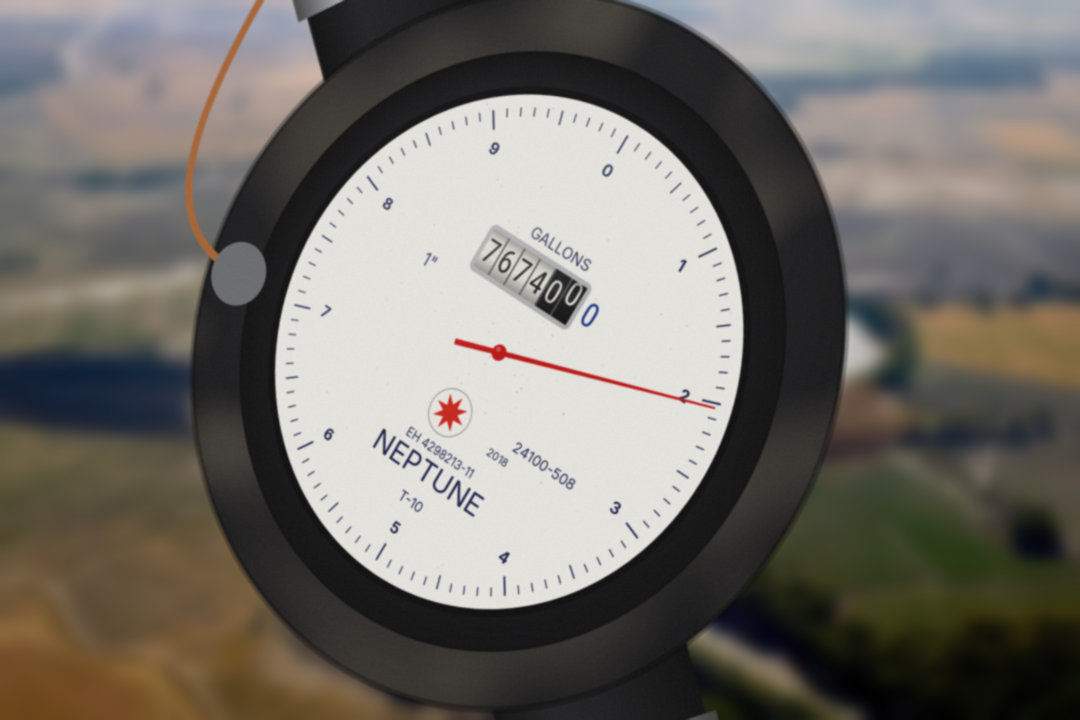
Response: 7674002.0; gal
